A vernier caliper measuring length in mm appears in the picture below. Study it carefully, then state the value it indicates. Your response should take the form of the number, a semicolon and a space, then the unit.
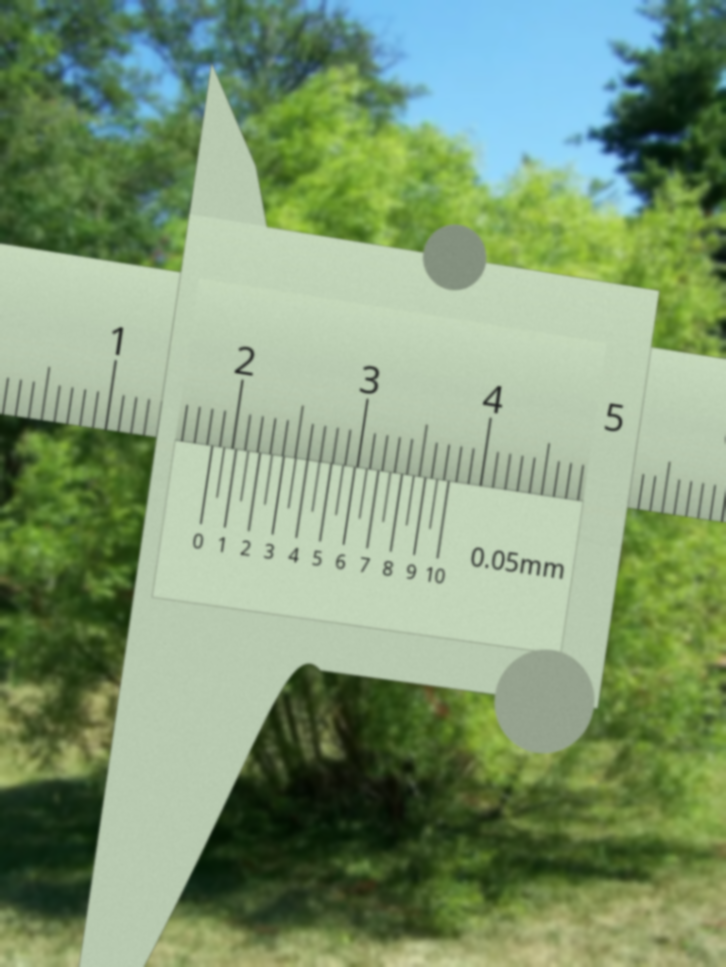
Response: 18.4; mm
